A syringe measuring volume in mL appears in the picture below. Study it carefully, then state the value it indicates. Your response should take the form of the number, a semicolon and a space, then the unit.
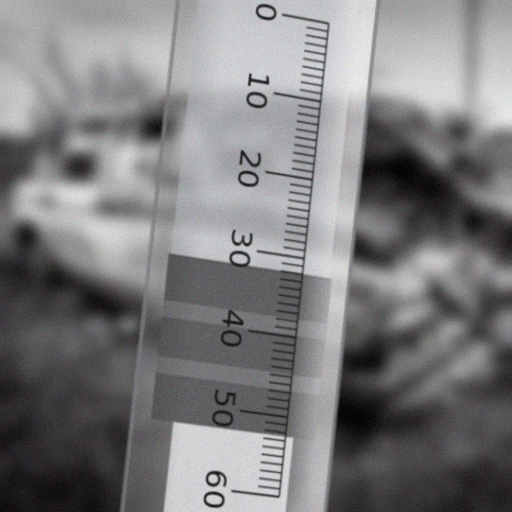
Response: 32; mL
